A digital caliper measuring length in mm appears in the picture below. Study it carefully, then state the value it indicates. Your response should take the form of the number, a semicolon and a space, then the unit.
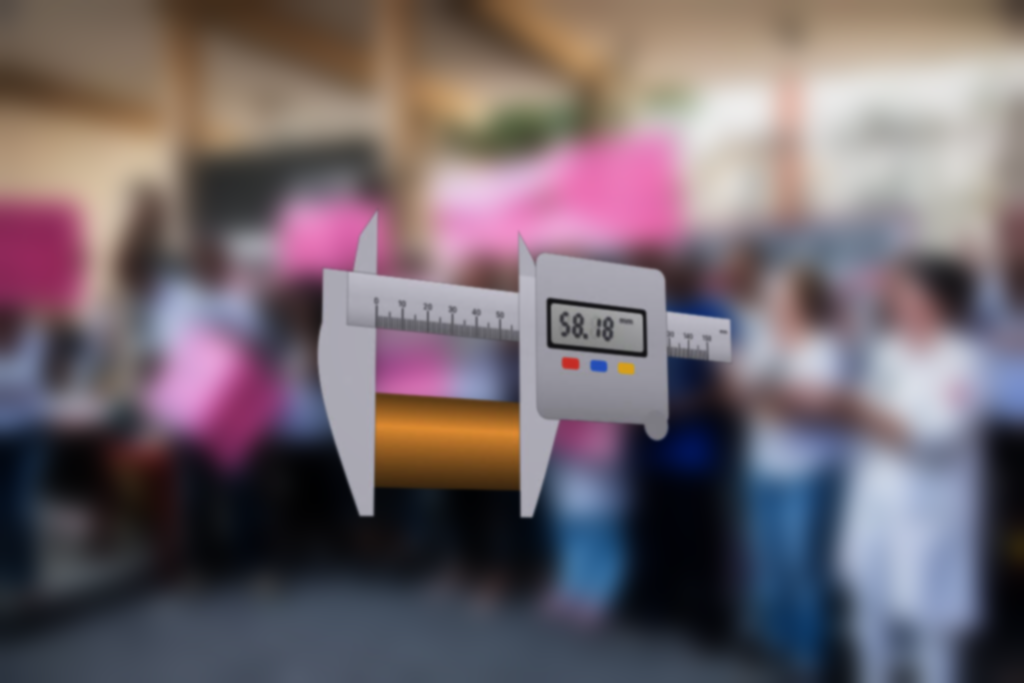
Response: 58.18; mm
